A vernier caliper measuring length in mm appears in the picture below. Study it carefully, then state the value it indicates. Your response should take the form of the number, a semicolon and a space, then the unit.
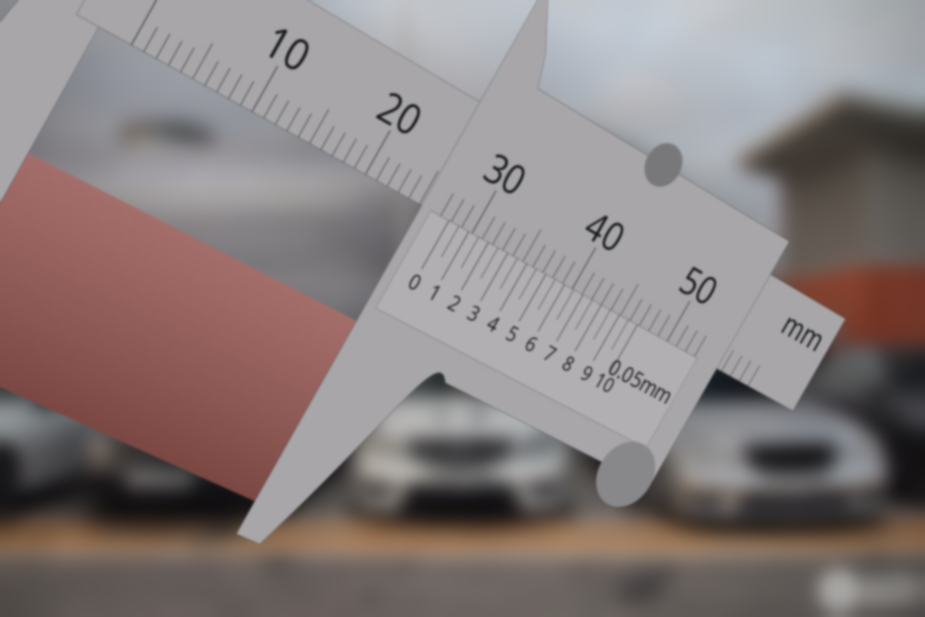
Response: 27.8; mm
